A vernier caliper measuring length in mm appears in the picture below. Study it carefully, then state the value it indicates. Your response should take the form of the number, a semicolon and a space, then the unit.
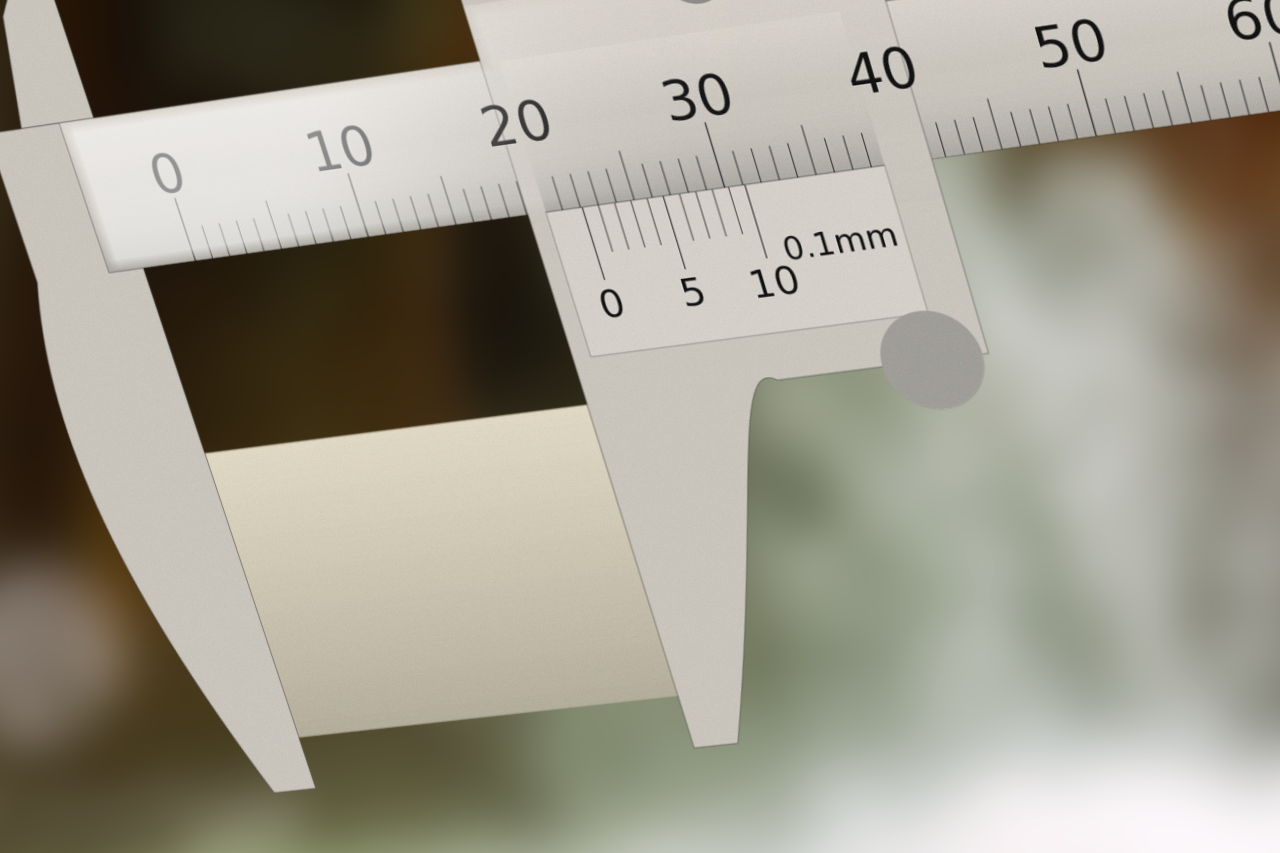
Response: 22.1; mm
